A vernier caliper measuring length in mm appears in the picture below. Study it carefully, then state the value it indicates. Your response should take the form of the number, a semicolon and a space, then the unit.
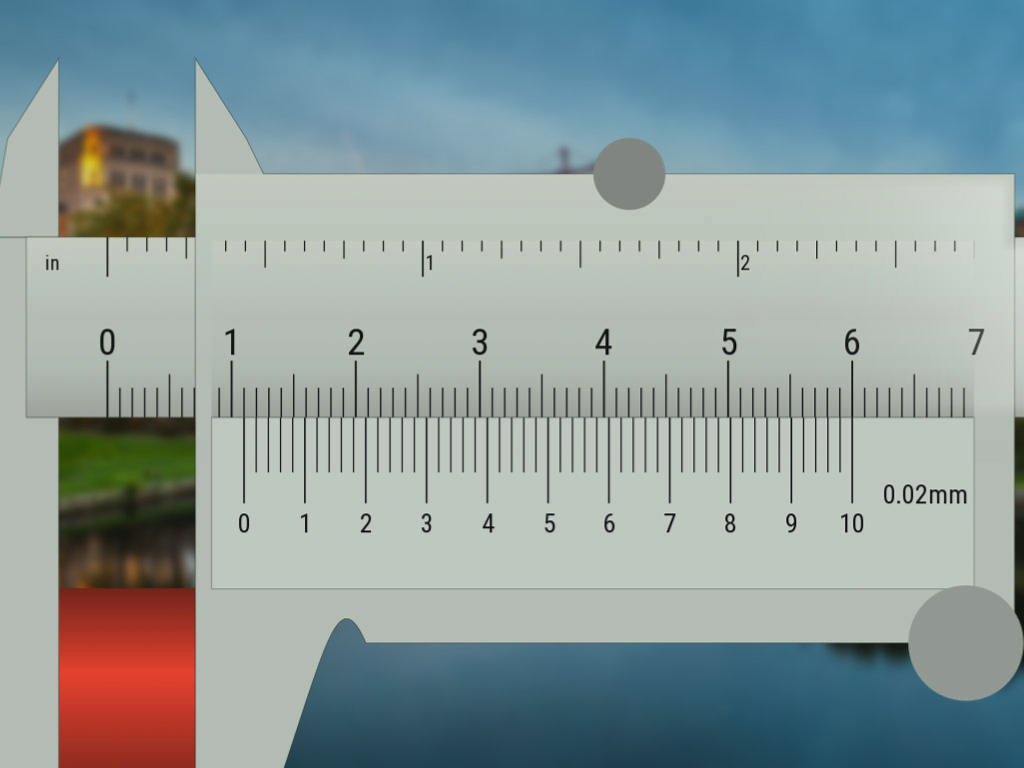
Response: 11.0; mm
